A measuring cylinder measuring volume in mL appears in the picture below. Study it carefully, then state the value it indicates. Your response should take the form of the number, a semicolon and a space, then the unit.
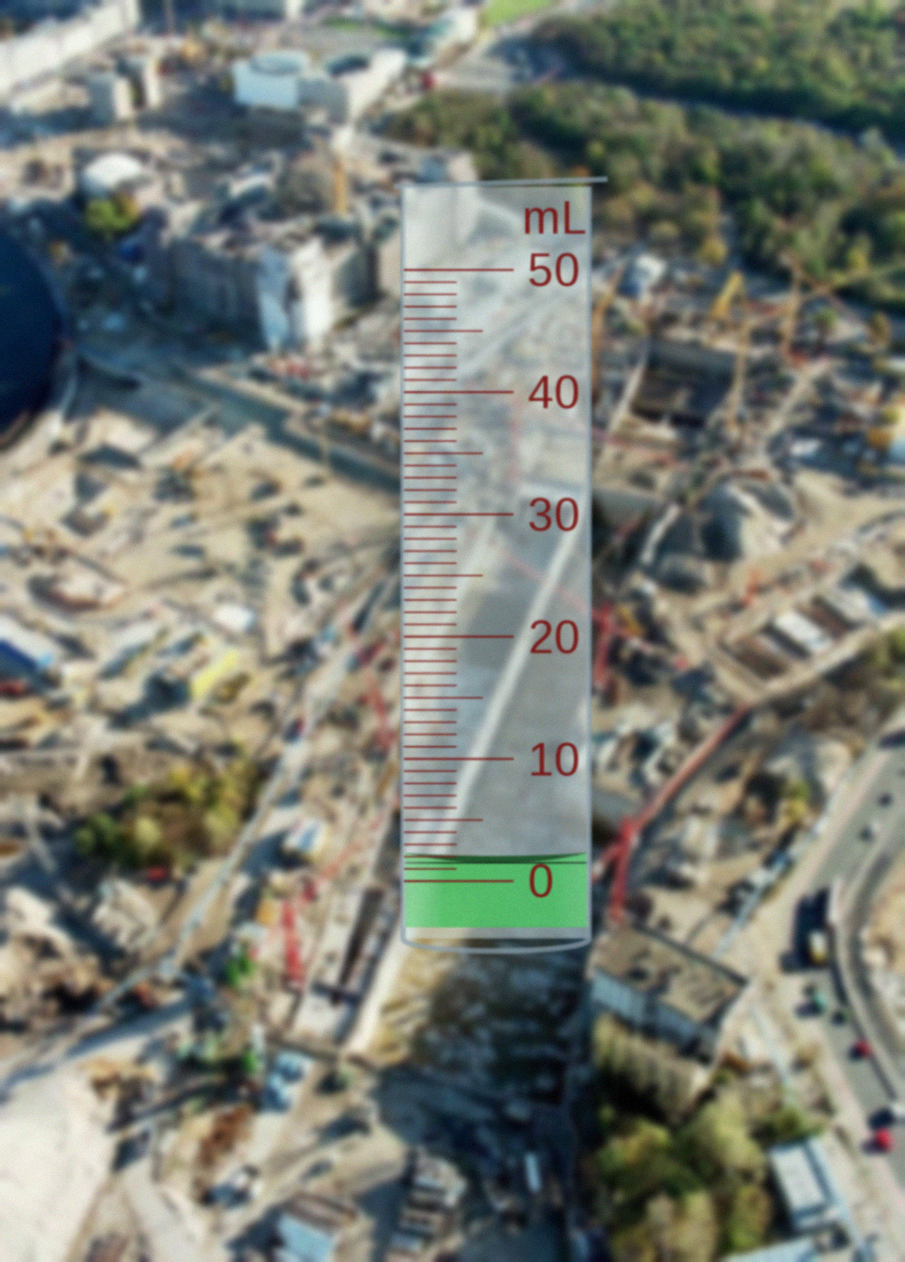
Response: 1.5; mL
